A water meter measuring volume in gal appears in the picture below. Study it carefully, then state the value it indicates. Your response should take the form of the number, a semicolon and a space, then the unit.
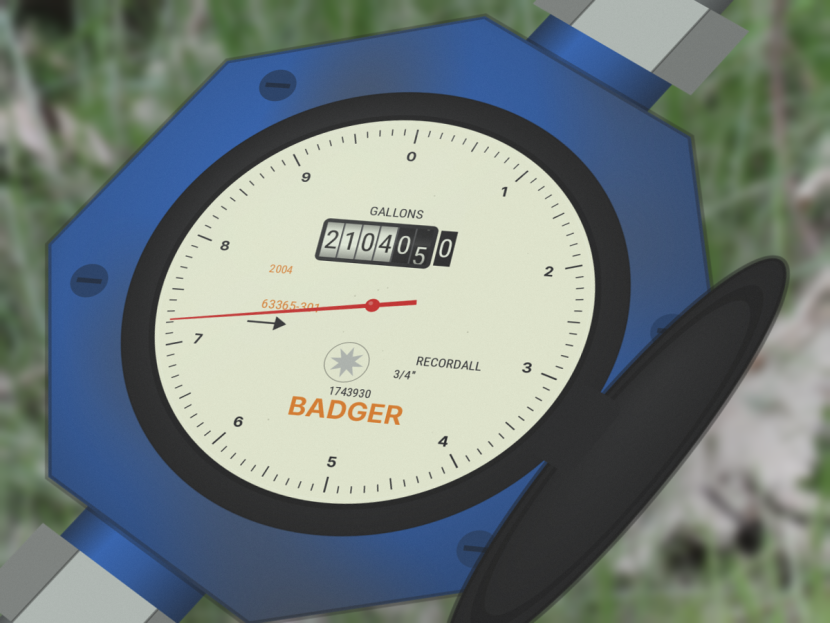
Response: 2104047.2; gal
